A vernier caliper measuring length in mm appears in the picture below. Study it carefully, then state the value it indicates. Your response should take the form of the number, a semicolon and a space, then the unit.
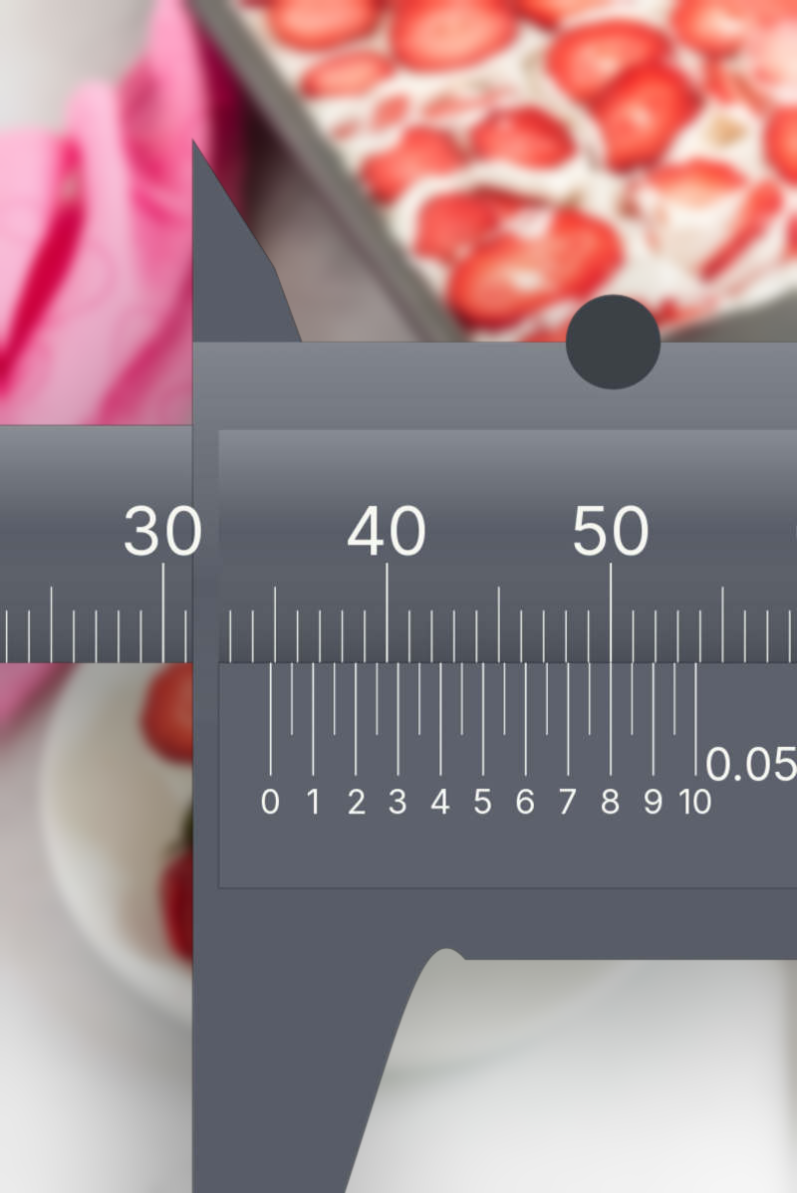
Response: 34.8; mm
